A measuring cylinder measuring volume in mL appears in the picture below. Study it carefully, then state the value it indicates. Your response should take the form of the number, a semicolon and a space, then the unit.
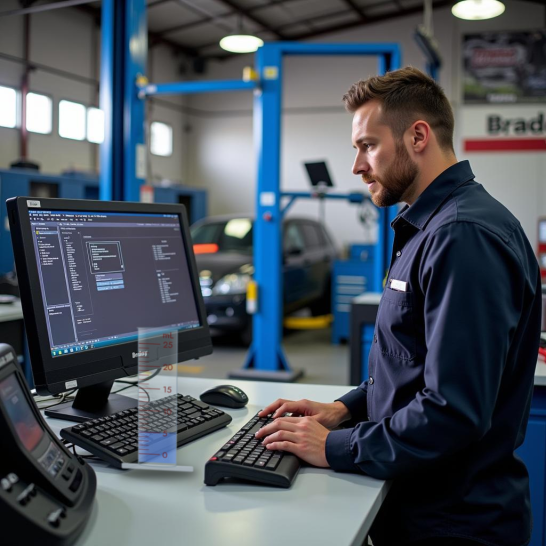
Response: 5; mL
